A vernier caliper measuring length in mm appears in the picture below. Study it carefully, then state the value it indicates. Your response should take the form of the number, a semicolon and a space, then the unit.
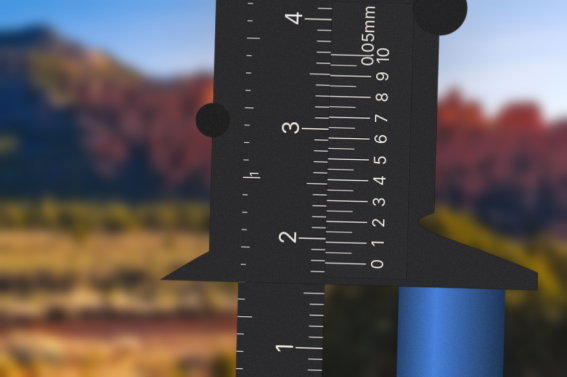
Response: 17.8; mm
